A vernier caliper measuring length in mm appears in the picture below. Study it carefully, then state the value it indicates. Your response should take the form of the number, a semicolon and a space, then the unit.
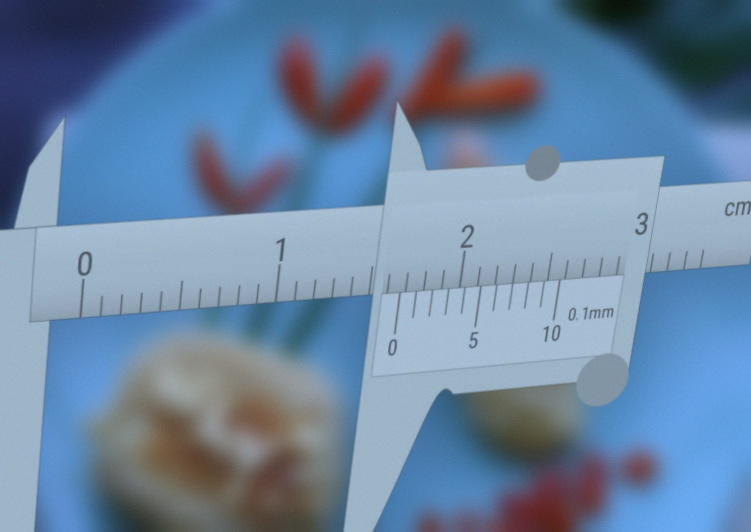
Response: 16.7; mm
